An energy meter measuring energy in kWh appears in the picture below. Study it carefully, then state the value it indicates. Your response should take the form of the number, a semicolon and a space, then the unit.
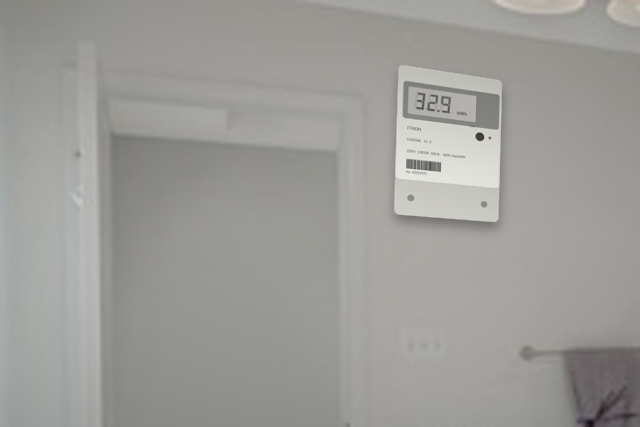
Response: 32.9; kWh
